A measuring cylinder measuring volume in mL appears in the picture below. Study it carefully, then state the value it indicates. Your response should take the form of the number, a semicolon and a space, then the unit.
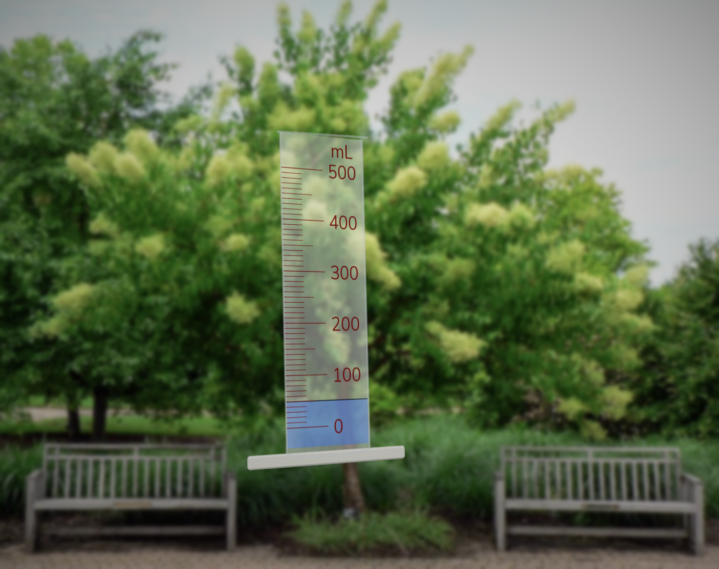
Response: 50; mL
